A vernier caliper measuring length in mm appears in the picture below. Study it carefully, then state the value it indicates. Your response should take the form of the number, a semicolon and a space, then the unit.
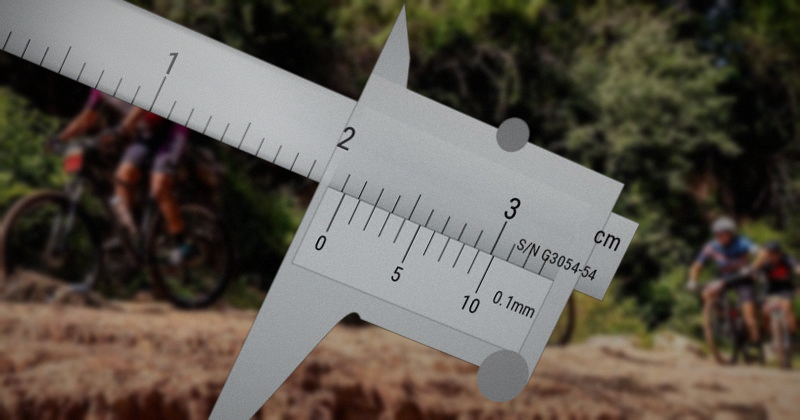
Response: 21.2; mm
